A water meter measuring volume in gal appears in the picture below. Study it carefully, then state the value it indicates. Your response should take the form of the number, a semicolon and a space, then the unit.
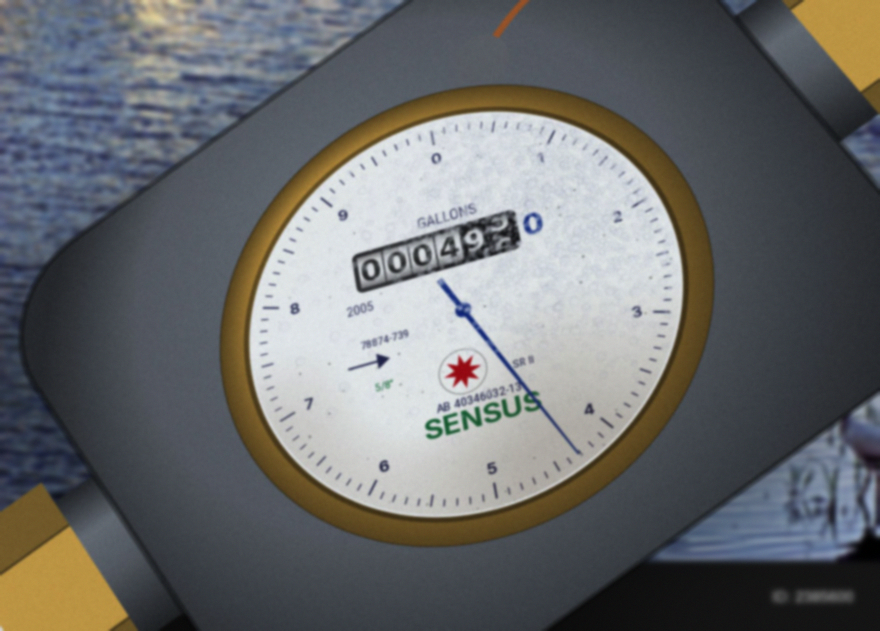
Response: 4954.3; gal
